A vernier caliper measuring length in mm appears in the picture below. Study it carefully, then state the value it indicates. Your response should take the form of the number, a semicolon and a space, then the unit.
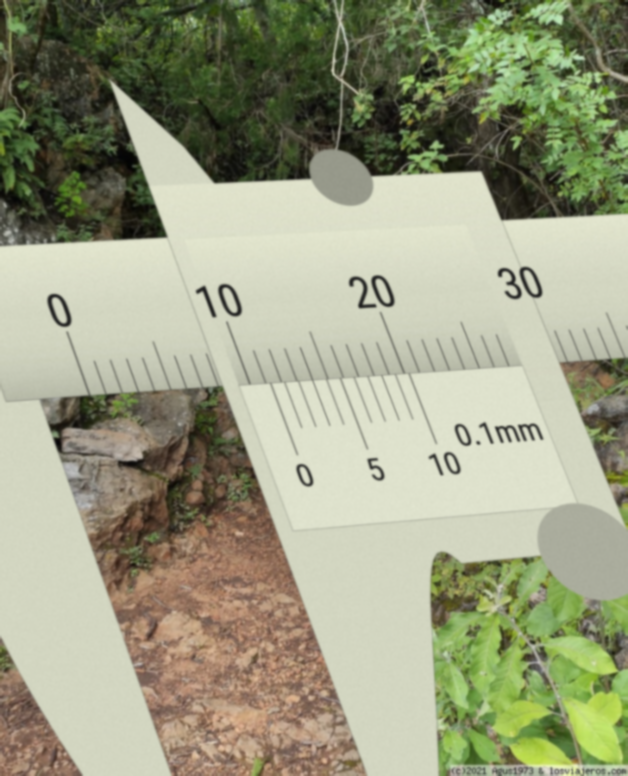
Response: 11.3; mm
